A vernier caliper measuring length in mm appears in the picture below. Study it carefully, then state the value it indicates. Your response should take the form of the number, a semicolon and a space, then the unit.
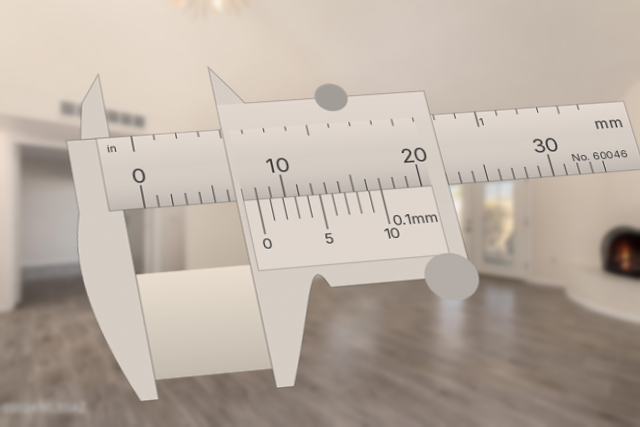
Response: 8.0; mm
